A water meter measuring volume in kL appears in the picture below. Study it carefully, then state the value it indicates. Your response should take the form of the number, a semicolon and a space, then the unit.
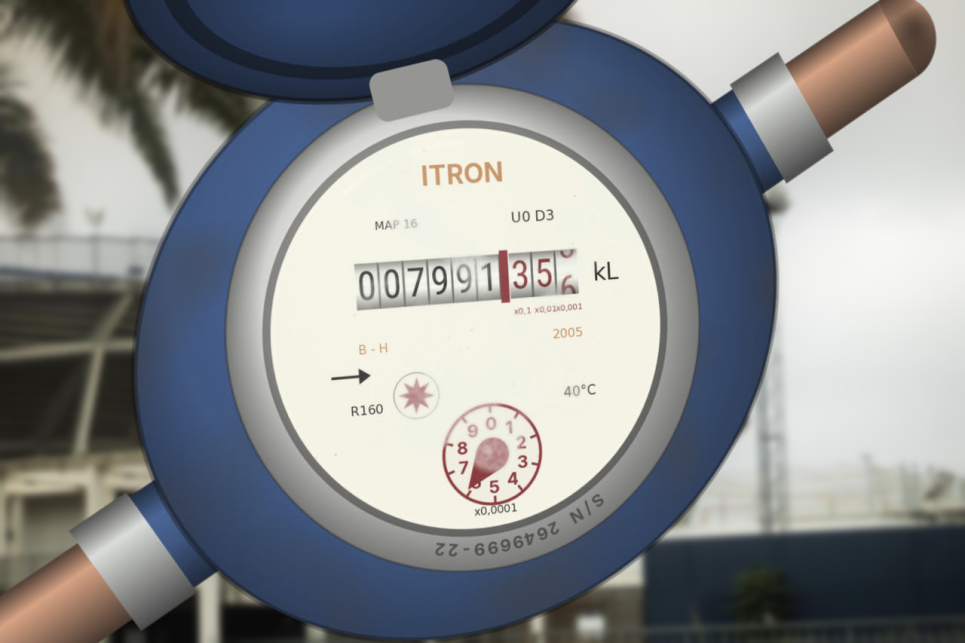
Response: 7991.3556; kL
